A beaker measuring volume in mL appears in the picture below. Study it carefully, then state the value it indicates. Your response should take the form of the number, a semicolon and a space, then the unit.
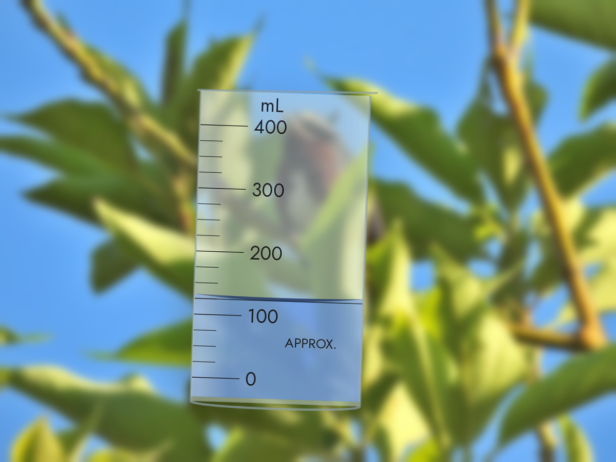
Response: 125; mL
